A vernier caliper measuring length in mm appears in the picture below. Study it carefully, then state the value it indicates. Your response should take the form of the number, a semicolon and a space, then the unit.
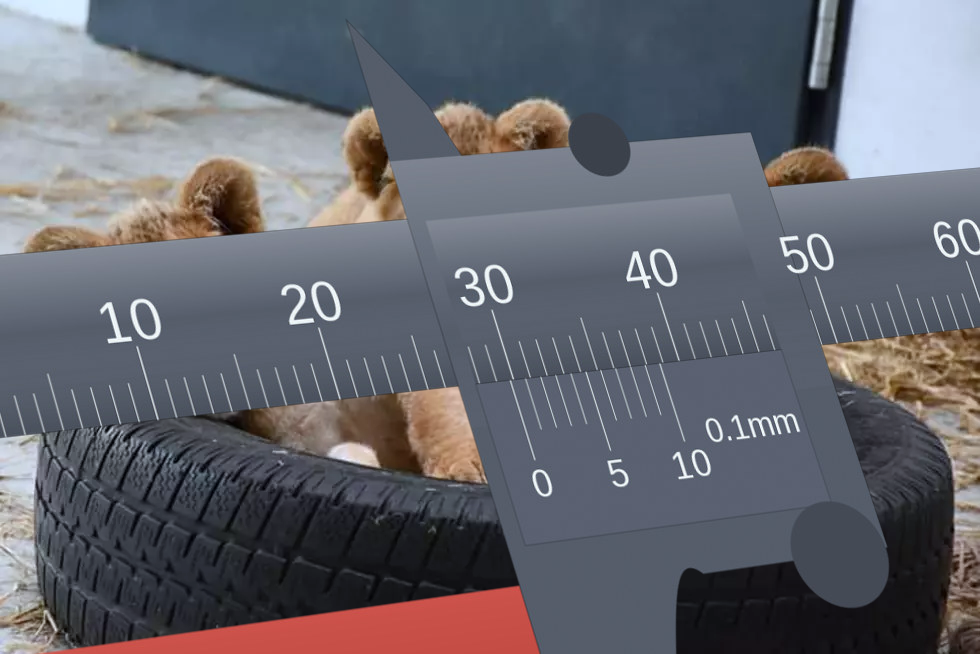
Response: 29.8; mm
